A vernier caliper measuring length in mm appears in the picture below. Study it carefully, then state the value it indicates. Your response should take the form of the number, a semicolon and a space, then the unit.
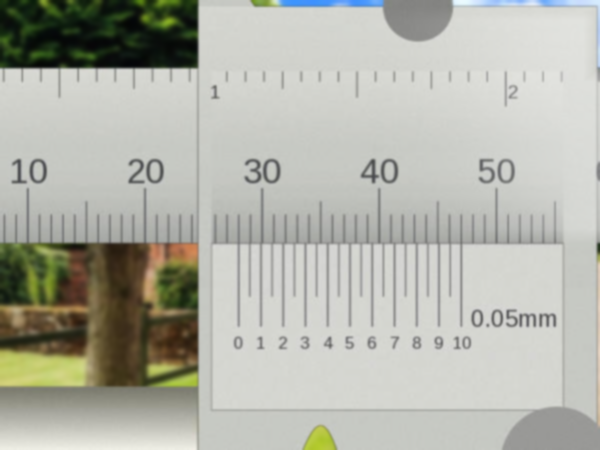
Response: 28.0; mm
